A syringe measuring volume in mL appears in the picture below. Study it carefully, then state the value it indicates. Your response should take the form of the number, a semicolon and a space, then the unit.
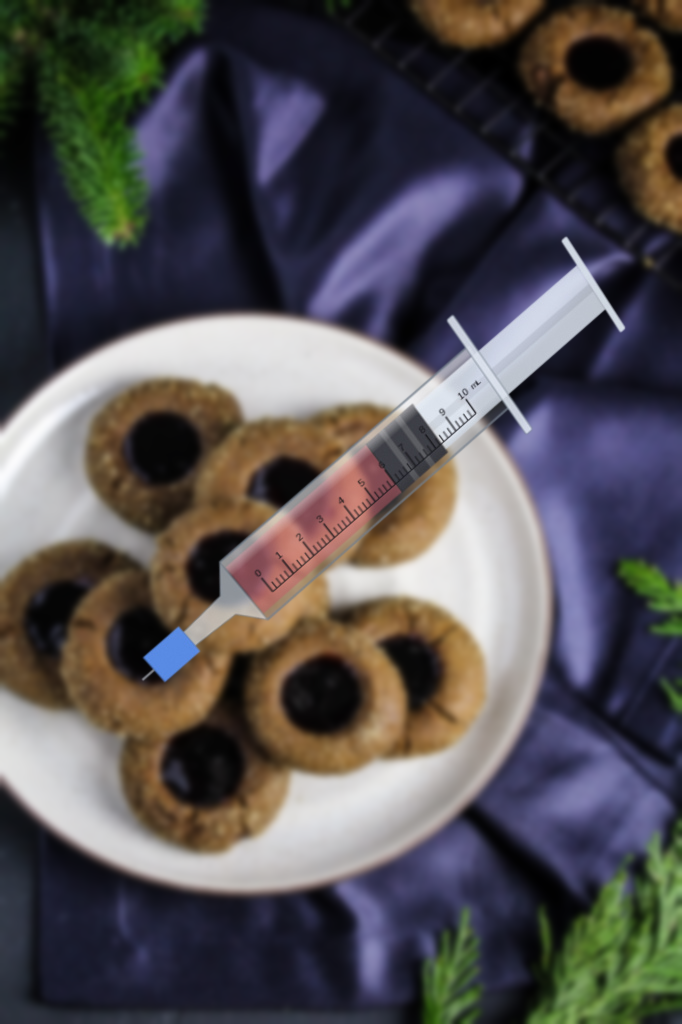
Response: 6; mL
